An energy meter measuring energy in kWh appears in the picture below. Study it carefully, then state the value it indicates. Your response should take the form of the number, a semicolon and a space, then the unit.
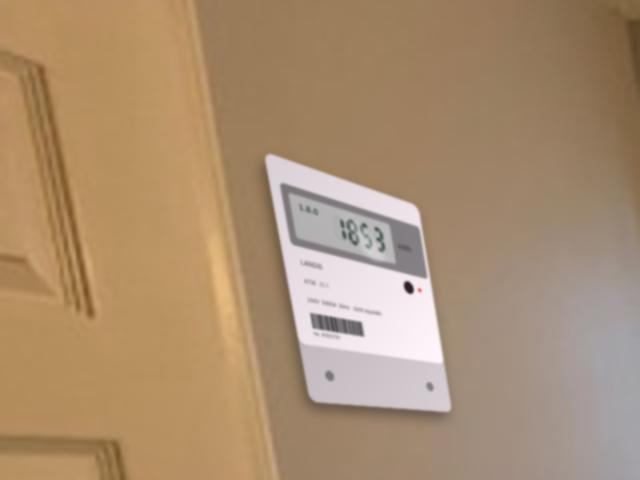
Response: 1853; kWh
